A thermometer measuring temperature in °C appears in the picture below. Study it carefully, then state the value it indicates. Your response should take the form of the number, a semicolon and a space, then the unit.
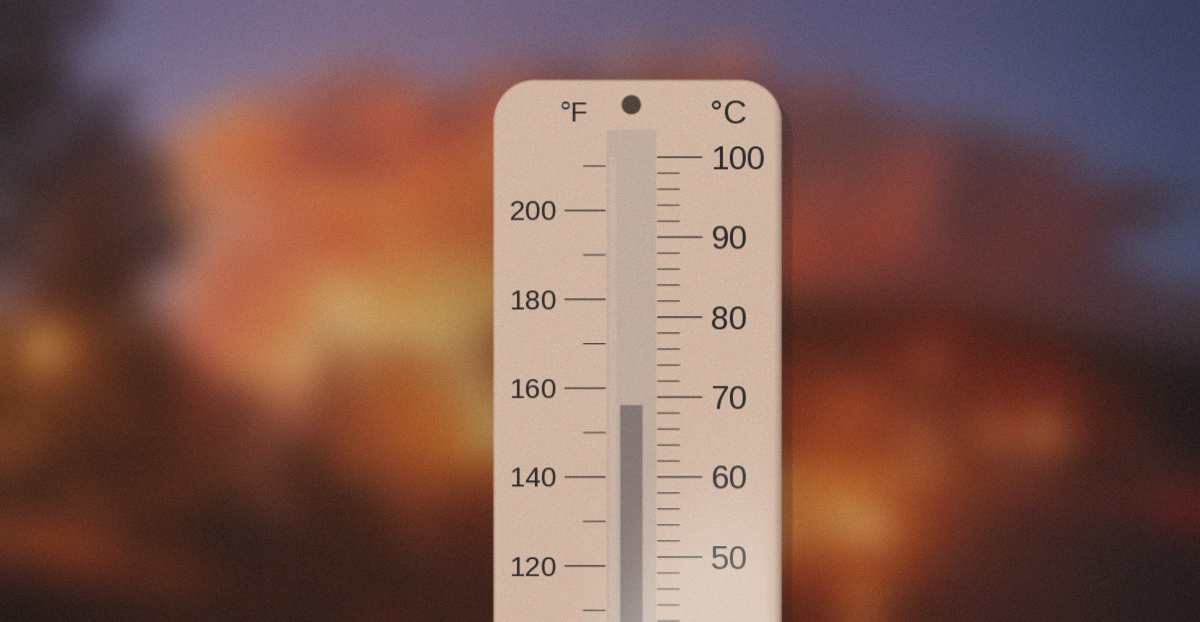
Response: 69; °C
